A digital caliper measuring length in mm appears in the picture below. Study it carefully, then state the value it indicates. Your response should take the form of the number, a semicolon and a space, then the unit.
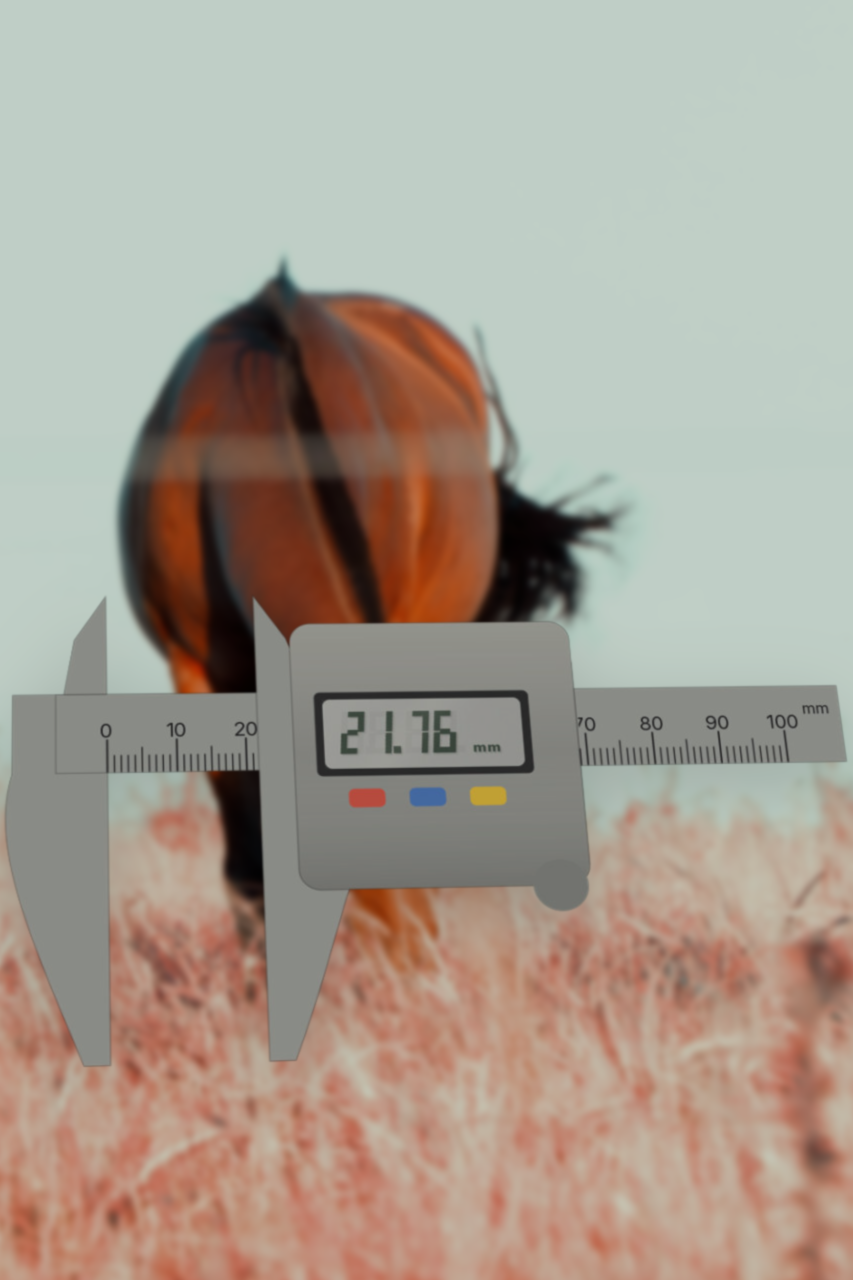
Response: 21.76; mm
